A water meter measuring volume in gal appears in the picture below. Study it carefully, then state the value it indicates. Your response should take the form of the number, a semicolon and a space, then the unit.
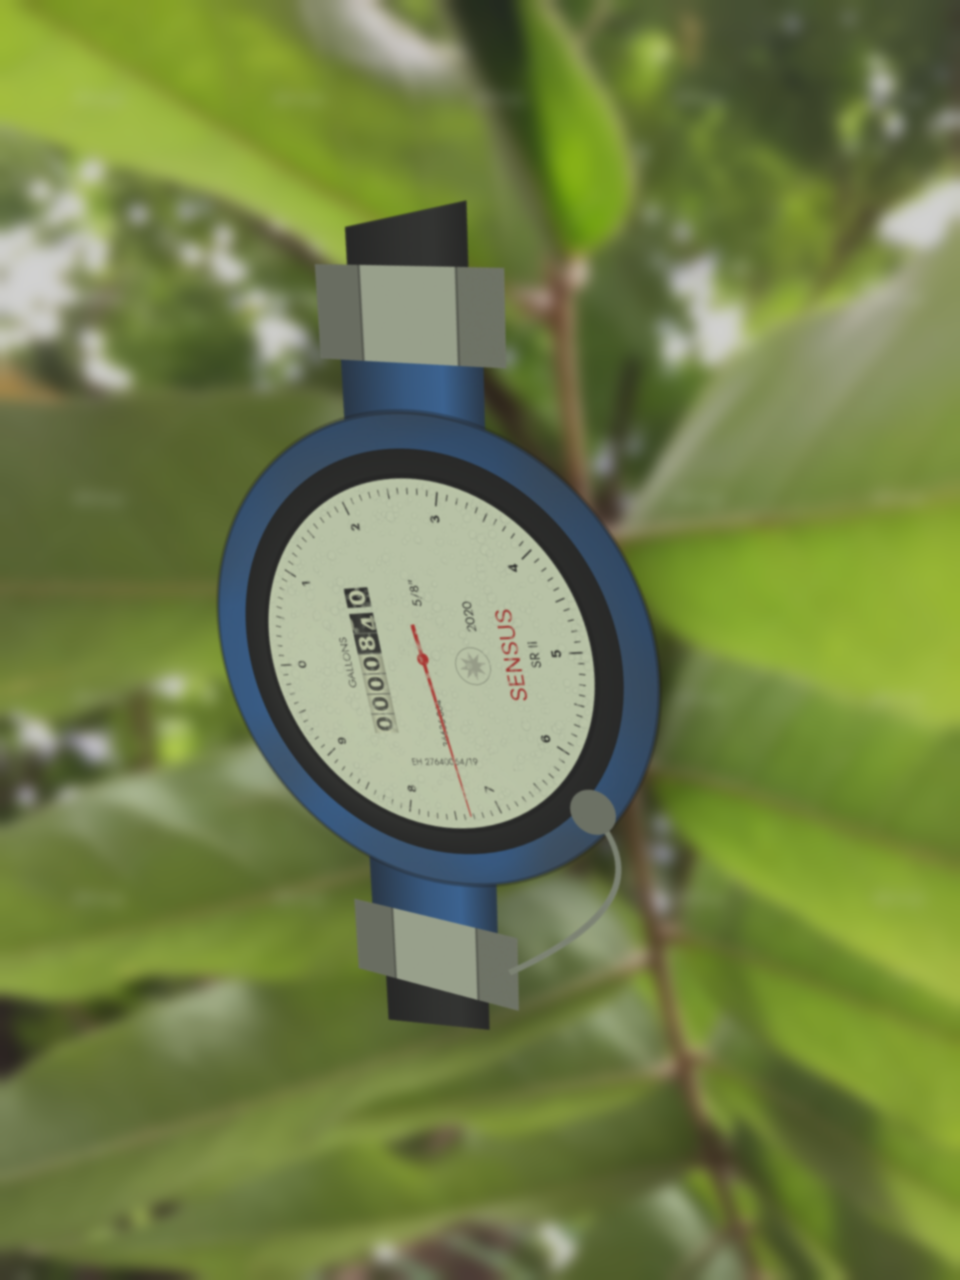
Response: 837.3; gal
